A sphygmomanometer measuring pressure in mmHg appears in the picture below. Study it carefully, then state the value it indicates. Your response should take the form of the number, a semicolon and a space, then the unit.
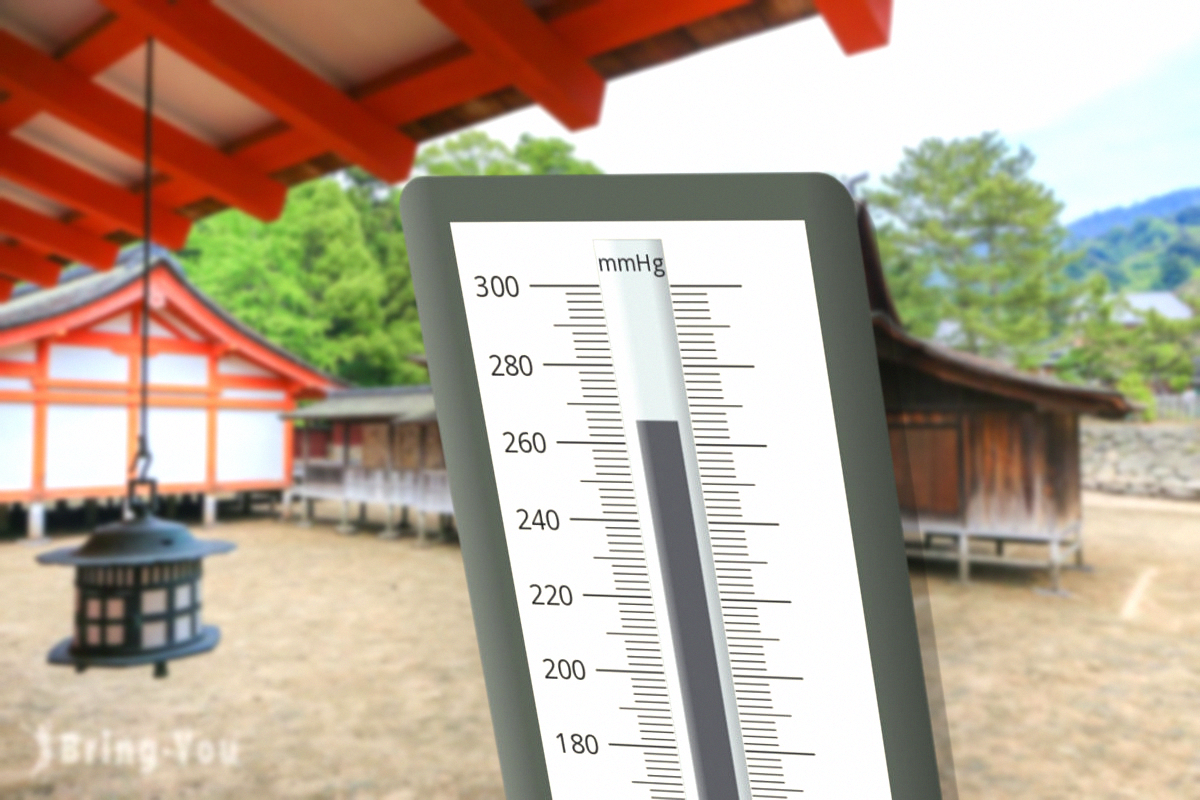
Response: 266; mmHg
